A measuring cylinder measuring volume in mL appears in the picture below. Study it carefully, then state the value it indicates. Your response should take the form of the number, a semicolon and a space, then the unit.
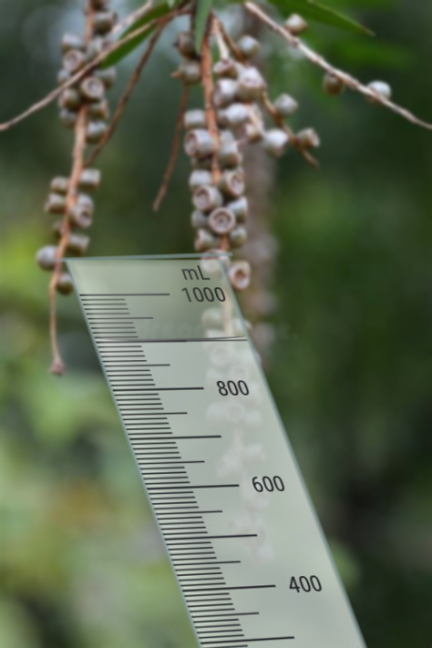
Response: 900; mL
